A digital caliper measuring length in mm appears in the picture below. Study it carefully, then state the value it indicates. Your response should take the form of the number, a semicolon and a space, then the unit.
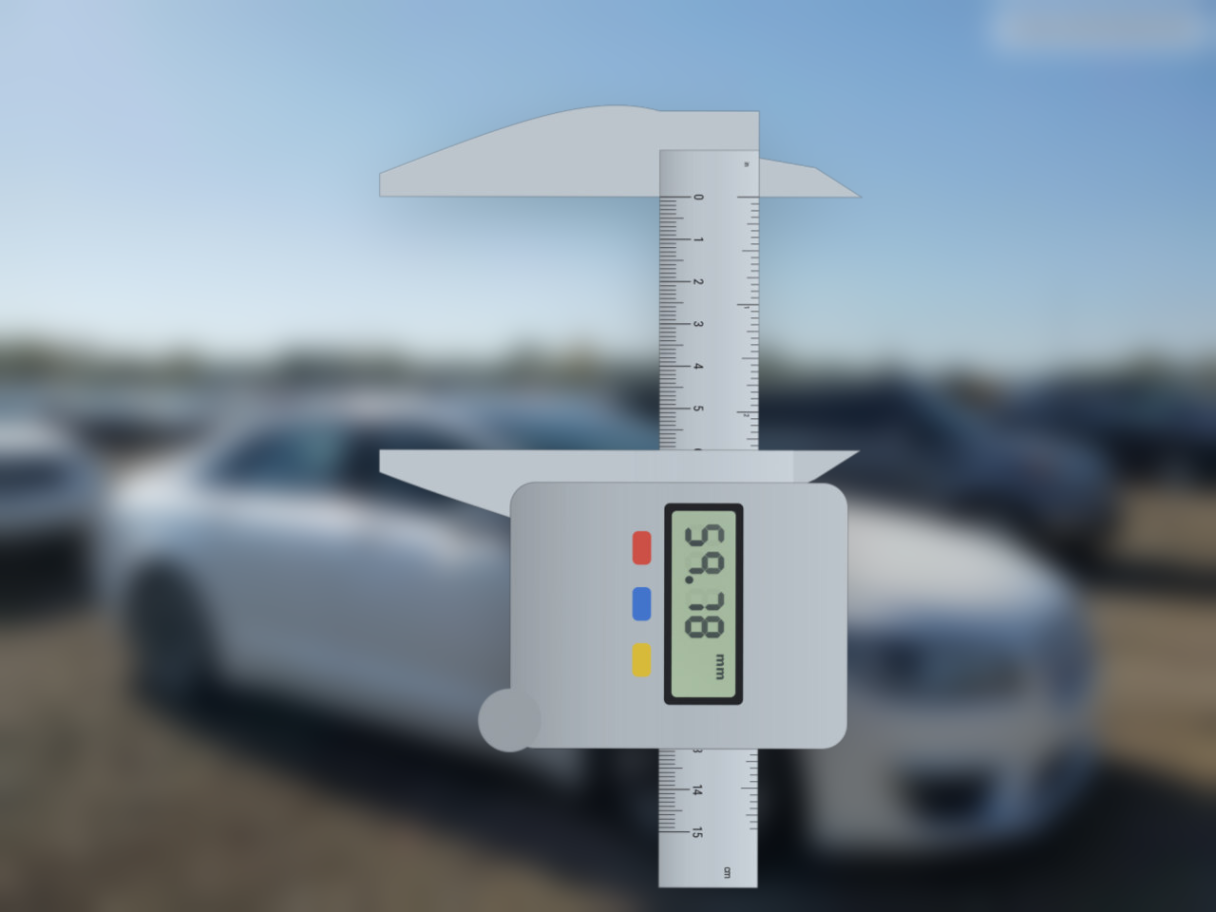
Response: 59.78; mm
